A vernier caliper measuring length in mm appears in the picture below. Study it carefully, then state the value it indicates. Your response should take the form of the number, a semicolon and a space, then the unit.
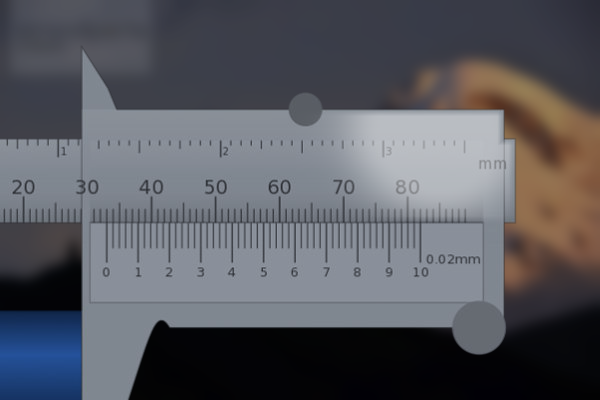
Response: 33.0; mm
